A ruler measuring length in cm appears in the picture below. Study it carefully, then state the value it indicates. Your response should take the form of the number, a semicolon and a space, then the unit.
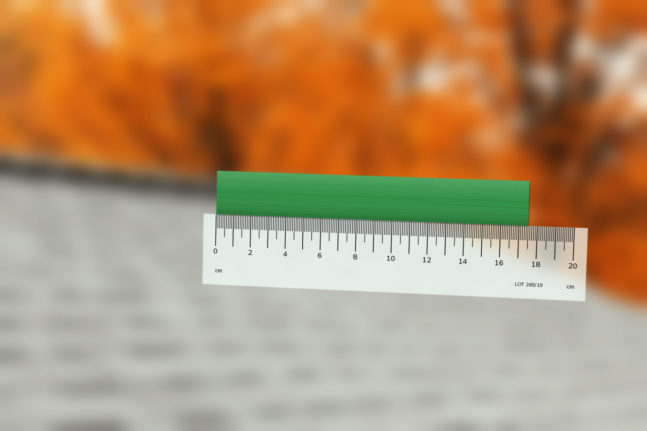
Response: 17.5; cm
